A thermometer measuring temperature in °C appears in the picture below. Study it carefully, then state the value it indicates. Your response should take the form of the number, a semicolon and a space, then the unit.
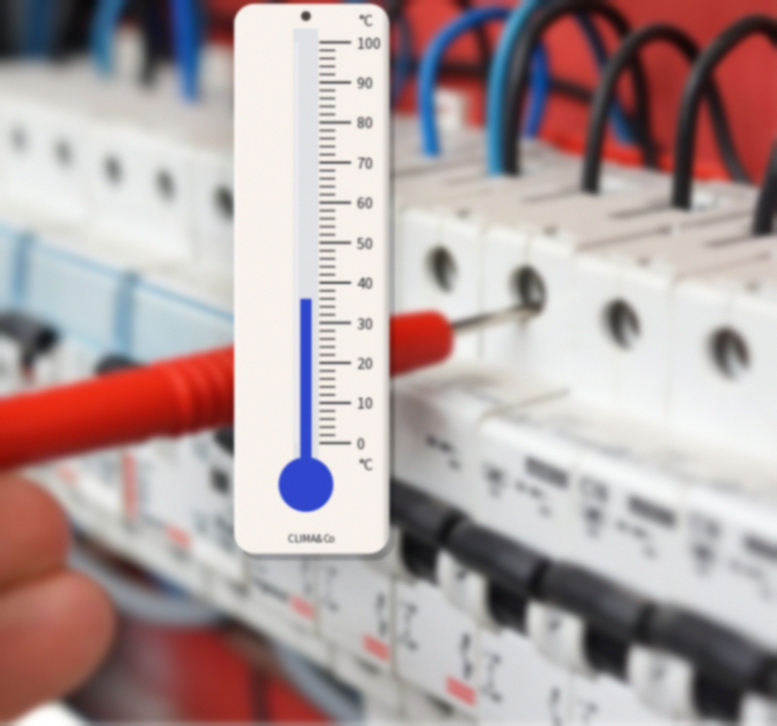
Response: 36; °C
